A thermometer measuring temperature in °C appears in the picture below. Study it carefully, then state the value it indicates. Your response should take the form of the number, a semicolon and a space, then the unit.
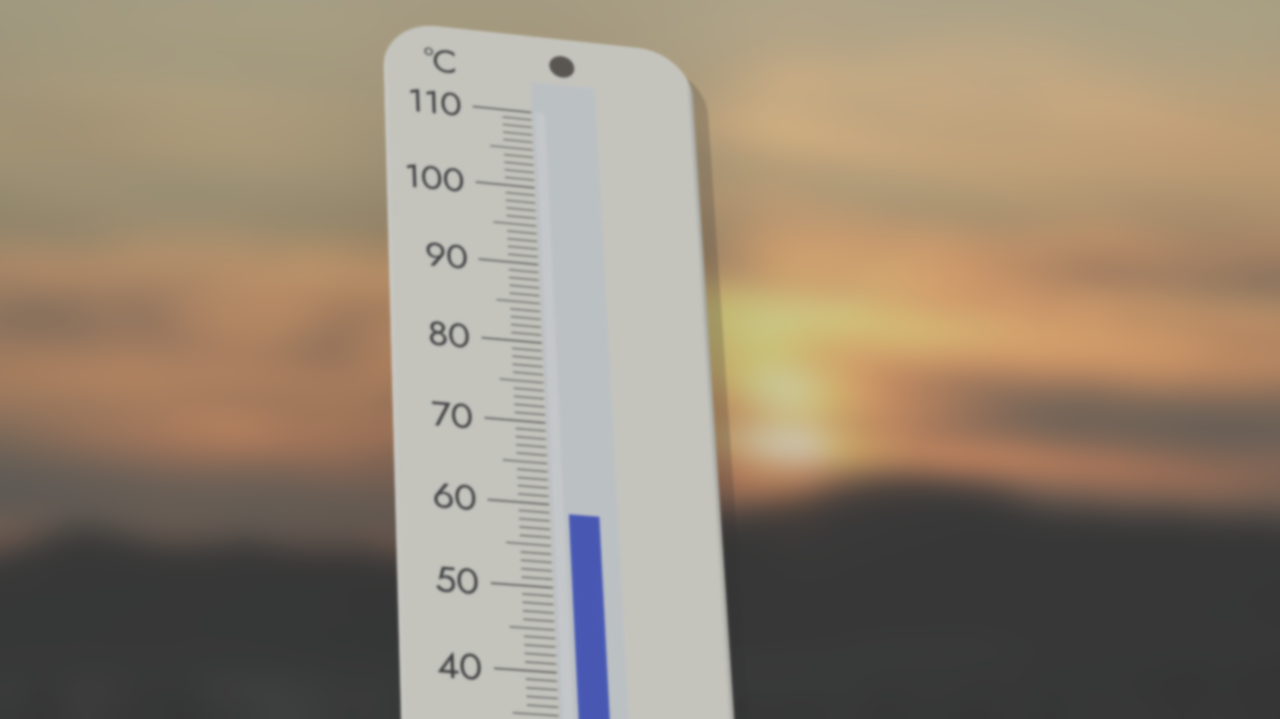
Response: 59; °C
